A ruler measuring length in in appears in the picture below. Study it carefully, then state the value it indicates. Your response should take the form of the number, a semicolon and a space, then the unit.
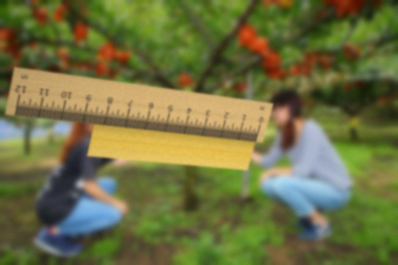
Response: 8.5; in
